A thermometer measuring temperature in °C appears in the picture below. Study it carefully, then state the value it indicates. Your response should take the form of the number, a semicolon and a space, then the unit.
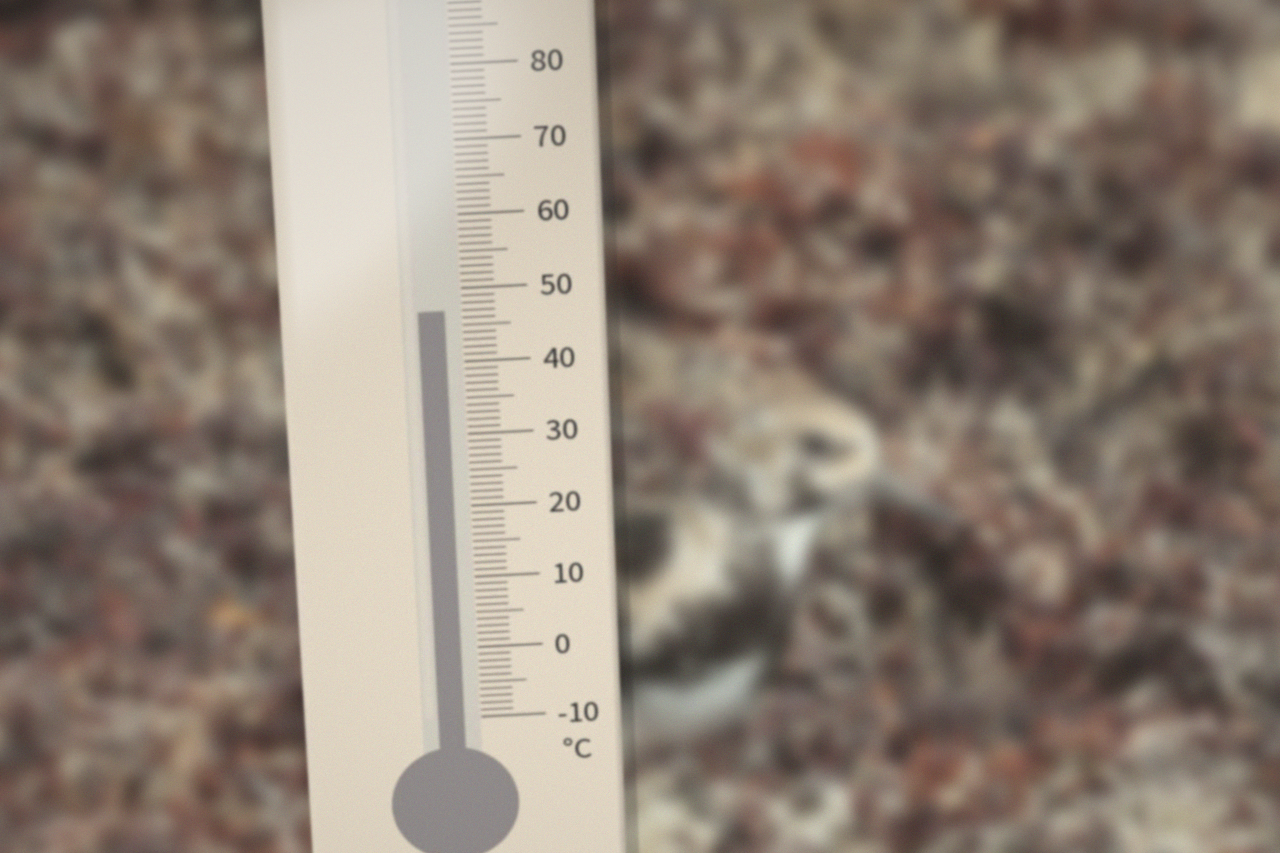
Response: 47; °C
